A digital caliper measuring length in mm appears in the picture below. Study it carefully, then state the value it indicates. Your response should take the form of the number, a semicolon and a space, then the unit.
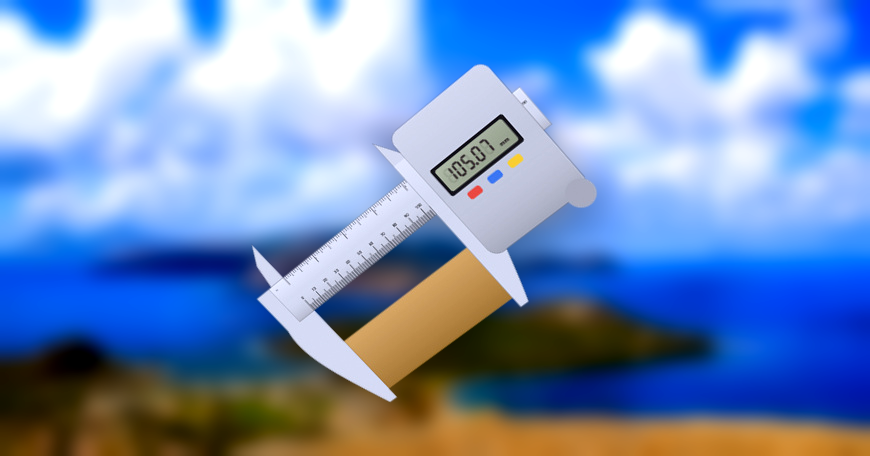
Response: 105.07; mm
